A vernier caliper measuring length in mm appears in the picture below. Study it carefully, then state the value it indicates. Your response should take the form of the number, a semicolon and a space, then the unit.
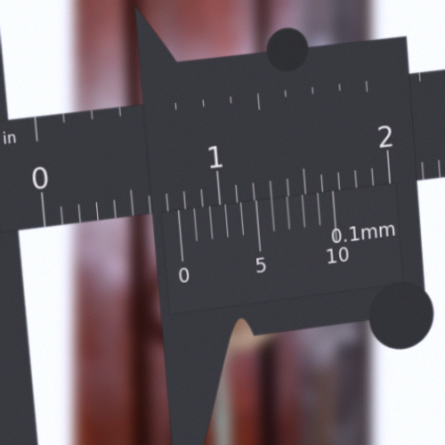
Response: 7.6; mm
